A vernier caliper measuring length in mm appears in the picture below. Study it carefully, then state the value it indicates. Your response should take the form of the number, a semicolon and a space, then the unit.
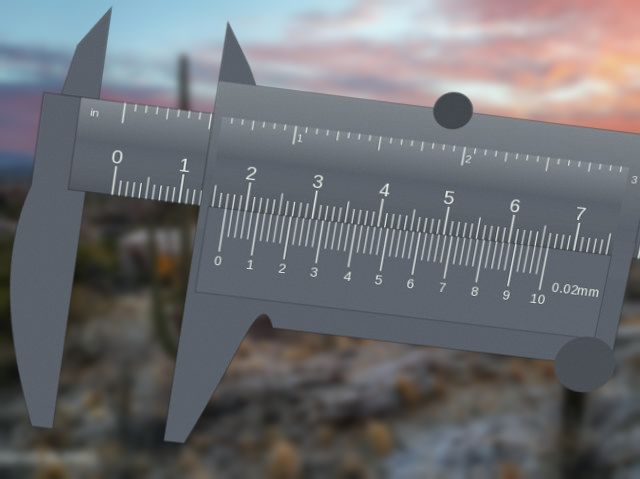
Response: 17.0; mm
